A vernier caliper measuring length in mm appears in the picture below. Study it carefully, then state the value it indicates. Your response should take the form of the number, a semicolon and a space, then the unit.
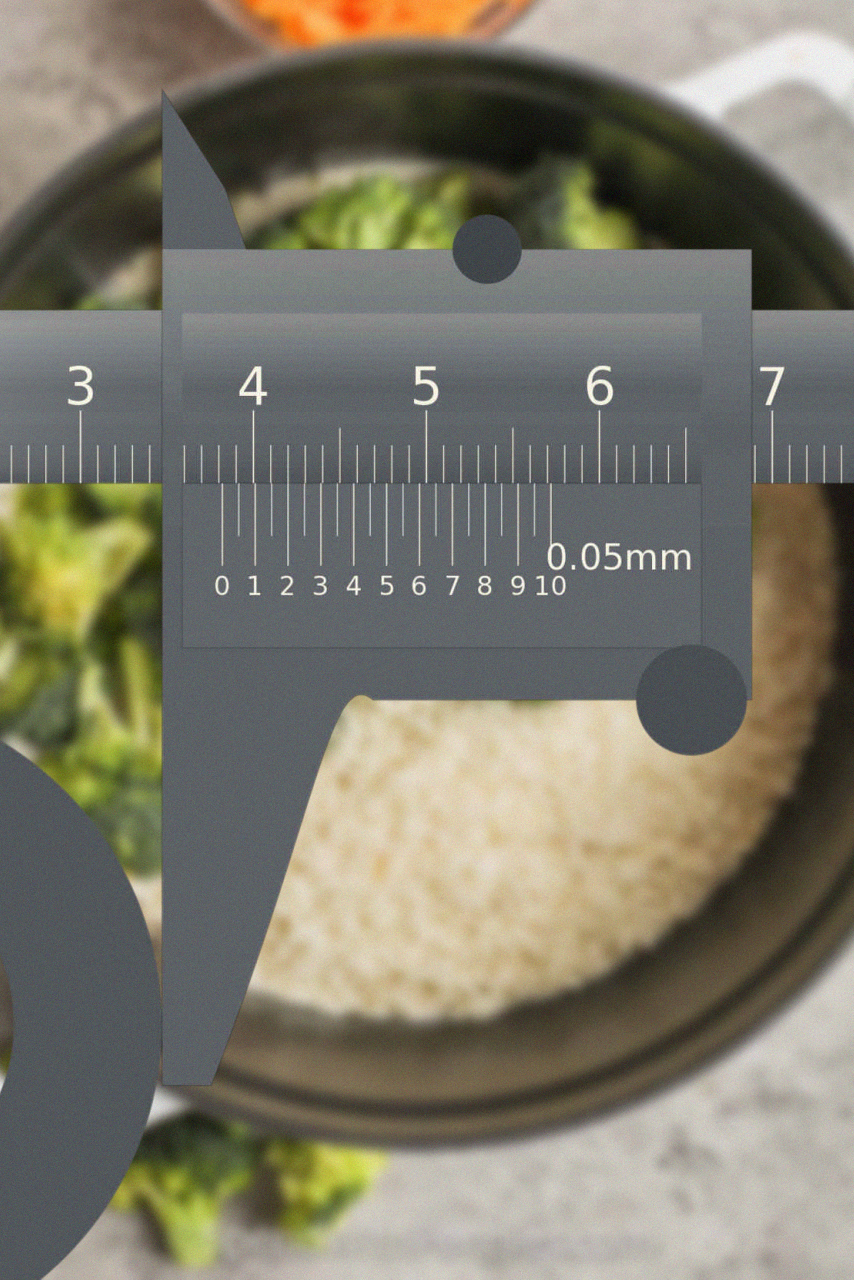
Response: 38.2; mm
